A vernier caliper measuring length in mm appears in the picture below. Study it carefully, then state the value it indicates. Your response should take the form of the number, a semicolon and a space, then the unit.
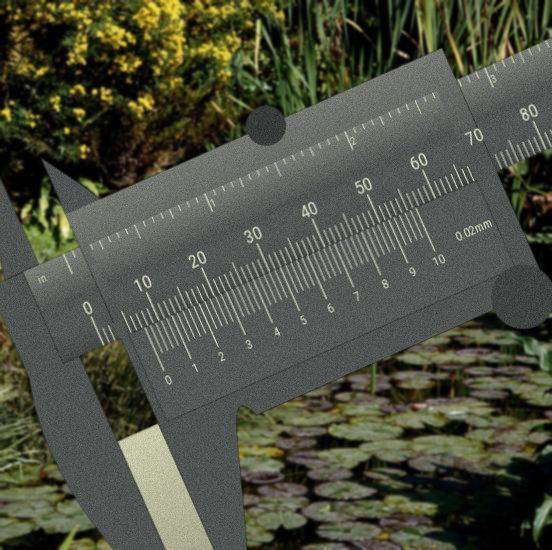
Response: 7.4; mm
